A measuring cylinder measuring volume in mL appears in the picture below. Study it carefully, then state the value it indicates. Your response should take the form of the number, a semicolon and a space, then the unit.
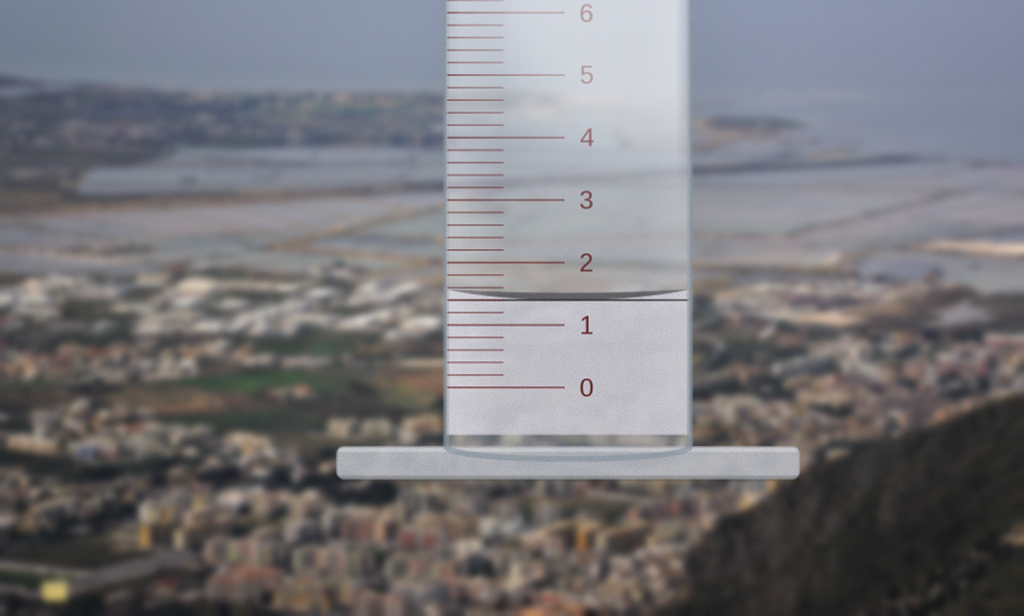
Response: 1.4; mL
